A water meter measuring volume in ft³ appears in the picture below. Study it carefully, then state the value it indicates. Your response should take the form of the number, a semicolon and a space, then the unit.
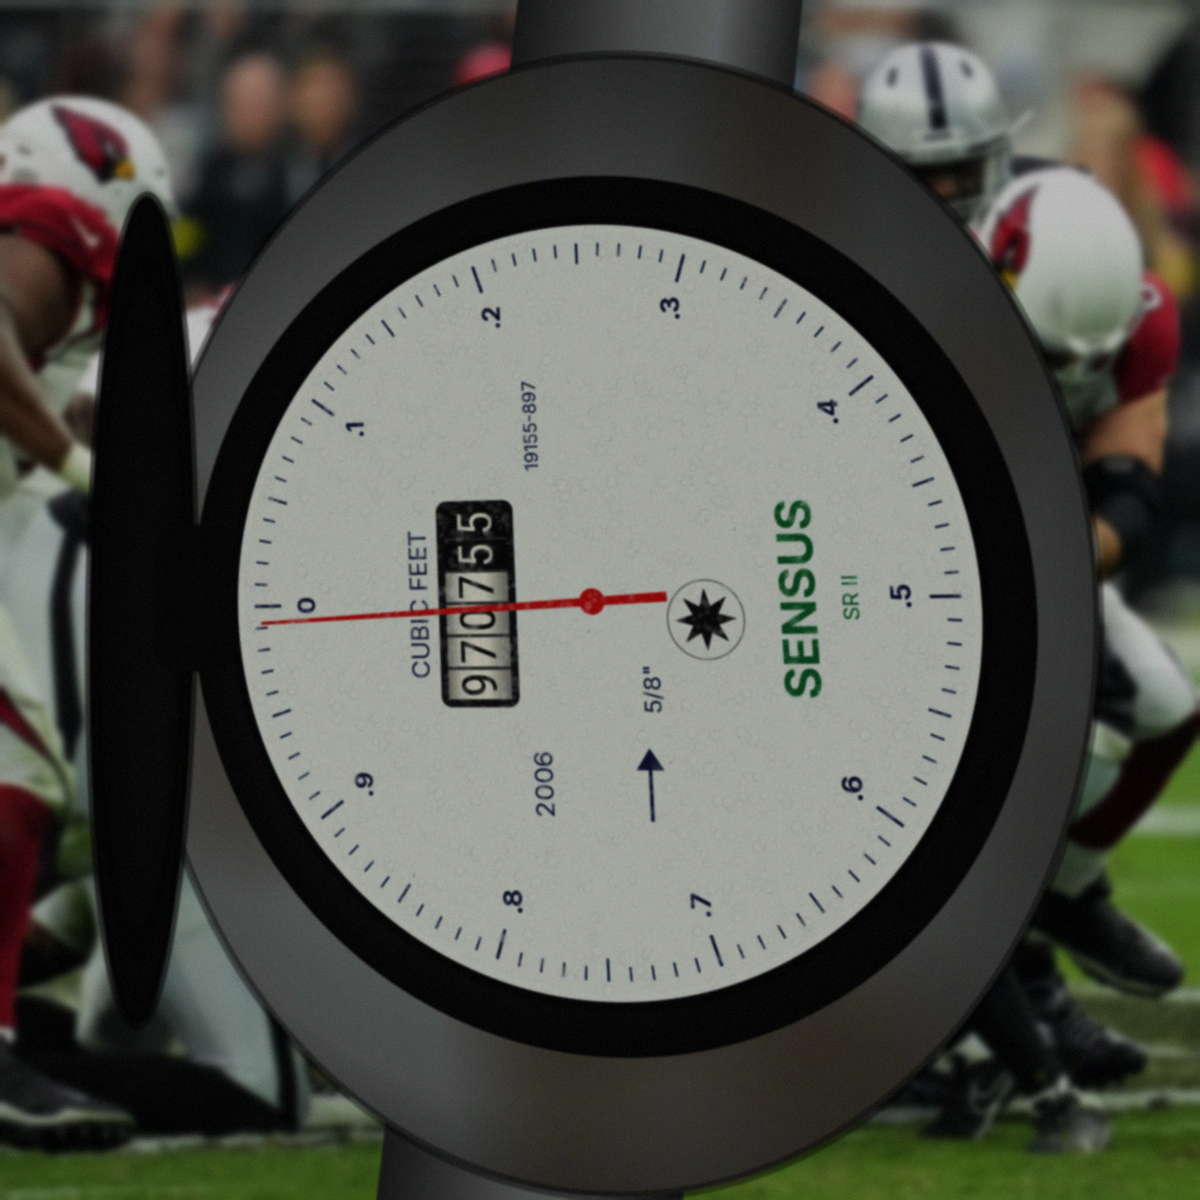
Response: 970754.99; ft³
